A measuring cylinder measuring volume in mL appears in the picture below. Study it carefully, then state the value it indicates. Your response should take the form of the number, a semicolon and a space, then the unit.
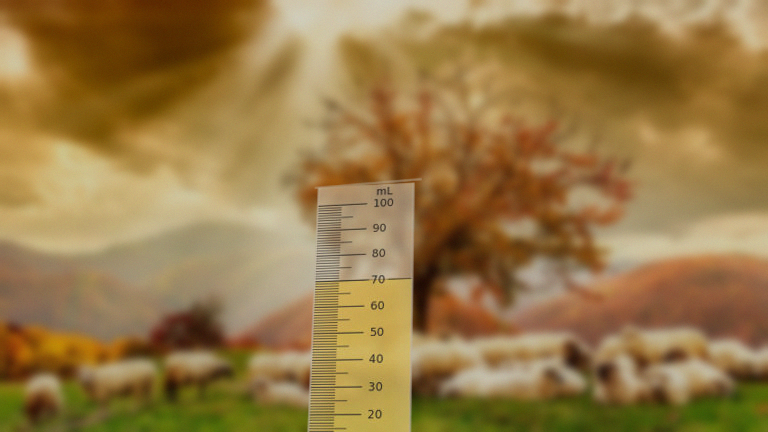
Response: 70; mL
